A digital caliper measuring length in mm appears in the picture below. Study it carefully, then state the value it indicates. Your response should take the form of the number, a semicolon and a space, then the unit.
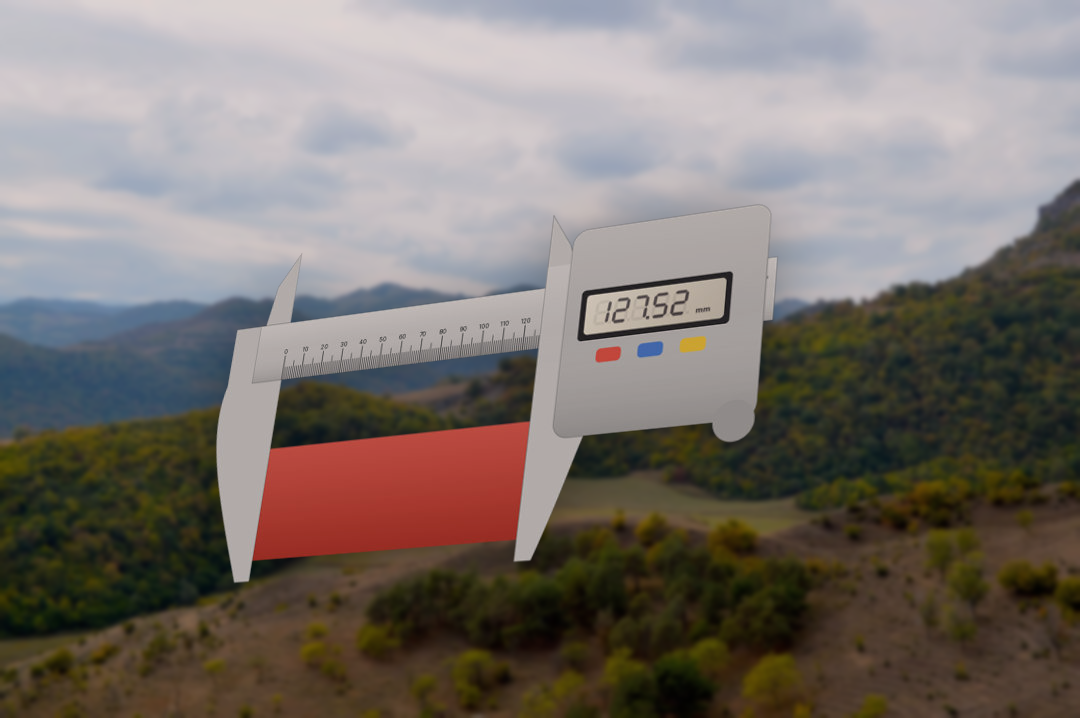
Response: 127.52; mm
